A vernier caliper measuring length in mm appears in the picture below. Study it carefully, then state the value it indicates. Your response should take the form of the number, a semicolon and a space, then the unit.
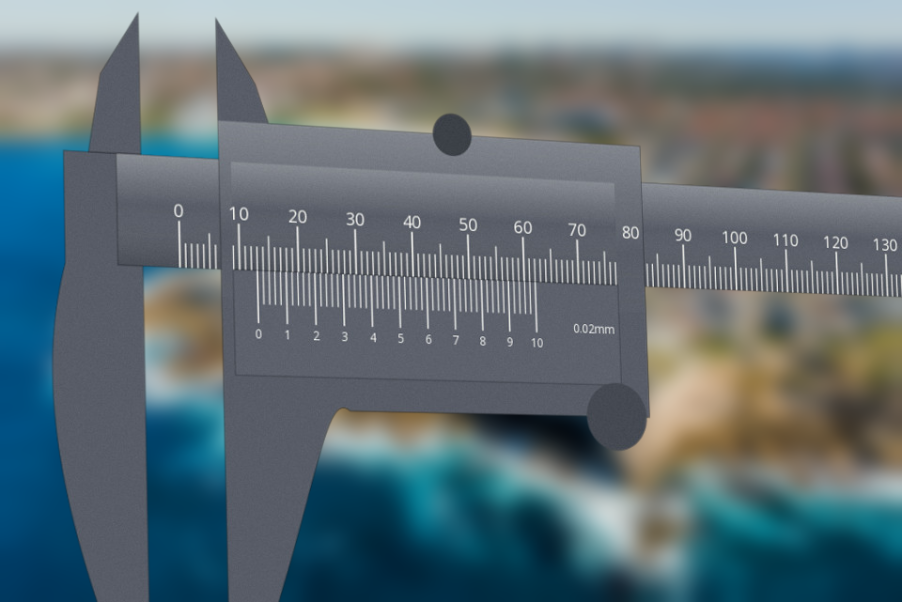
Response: 13.0; mm
